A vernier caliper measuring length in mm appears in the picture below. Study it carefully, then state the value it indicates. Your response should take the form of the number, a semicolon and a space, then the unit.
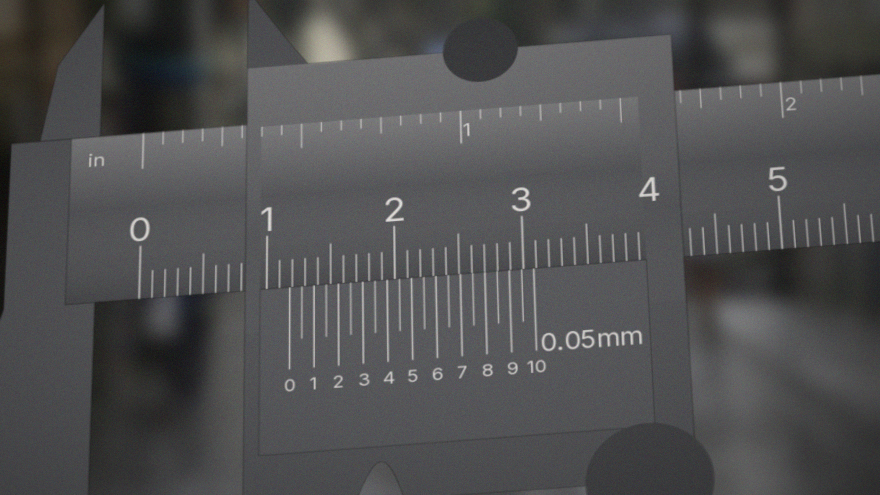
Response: 11.8; mm
